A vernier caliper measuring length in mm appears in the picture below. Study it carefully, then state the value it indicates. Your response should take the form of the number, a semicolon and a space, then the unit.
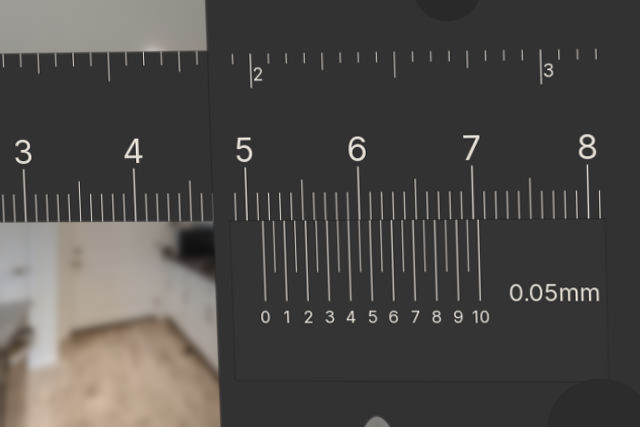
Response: 51.4; mm
